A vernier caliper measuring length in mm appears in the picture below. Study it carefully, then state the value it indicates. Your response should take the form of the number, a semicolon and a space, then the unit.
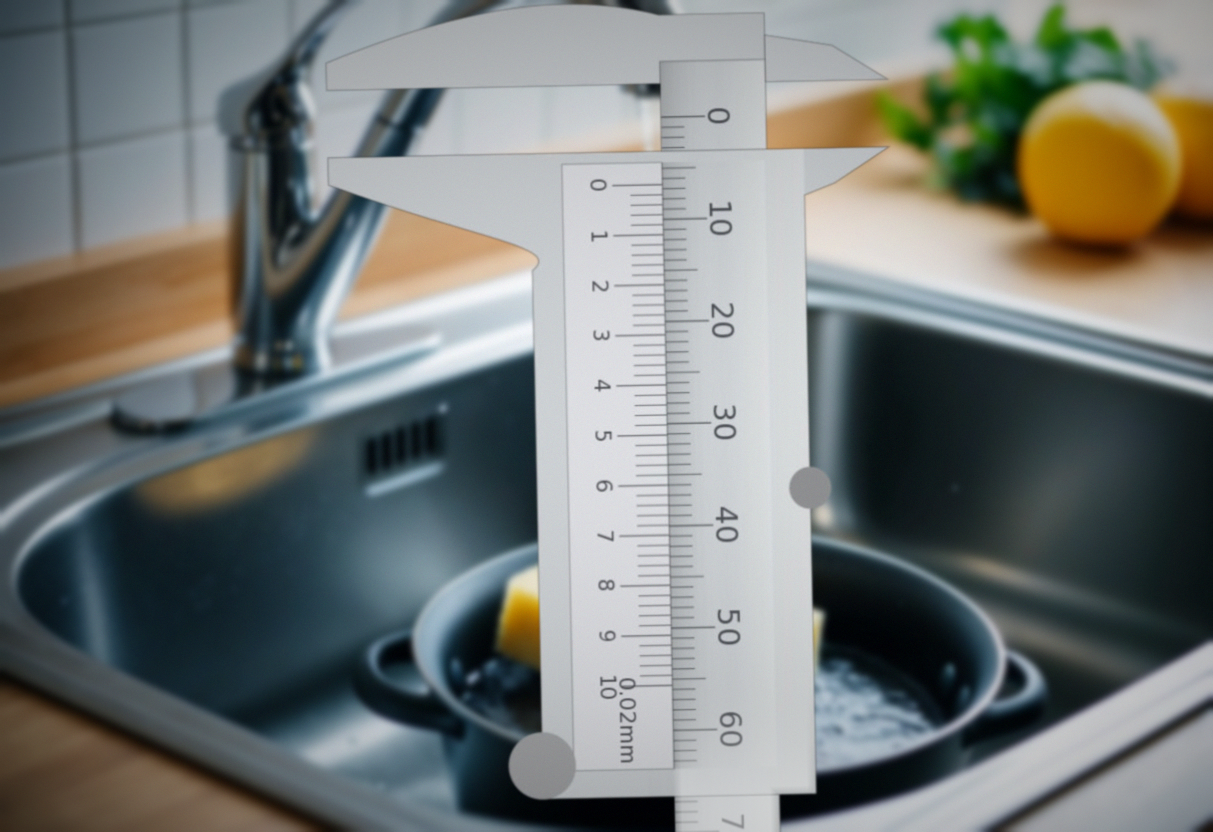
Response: 6.6; mm
